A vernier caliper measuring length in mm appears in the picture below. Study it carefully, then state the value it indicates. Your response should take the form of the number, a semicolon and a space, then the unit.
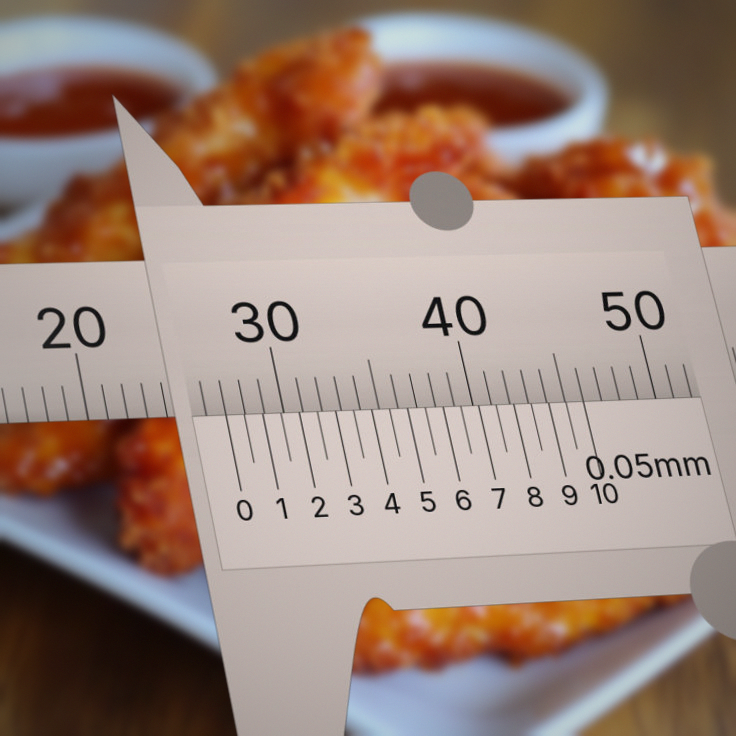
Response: 27.0; mm
